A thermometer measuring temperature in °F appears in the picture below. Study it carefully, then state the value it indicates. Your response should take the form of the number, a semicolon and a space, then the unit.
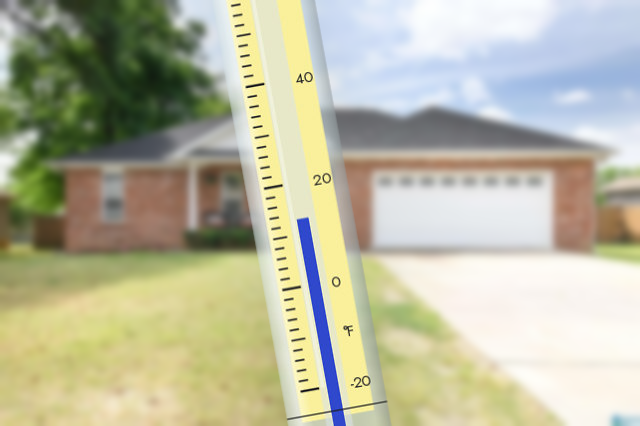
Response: 13; °F
